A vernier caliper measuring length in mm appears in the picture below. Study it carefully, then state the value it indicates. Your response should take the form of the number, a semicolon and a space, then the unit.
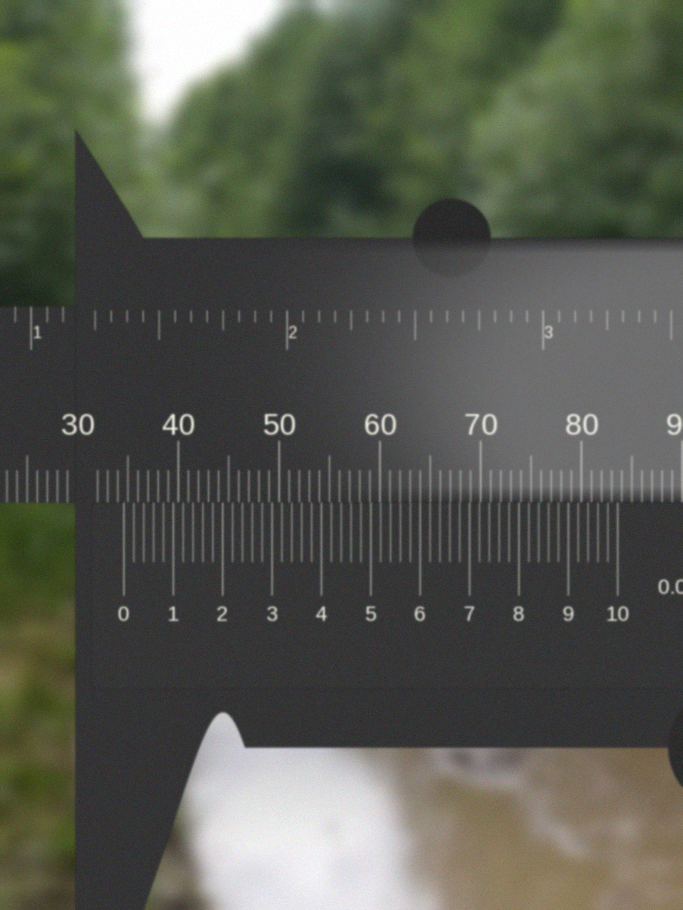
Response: 34.6; mm
